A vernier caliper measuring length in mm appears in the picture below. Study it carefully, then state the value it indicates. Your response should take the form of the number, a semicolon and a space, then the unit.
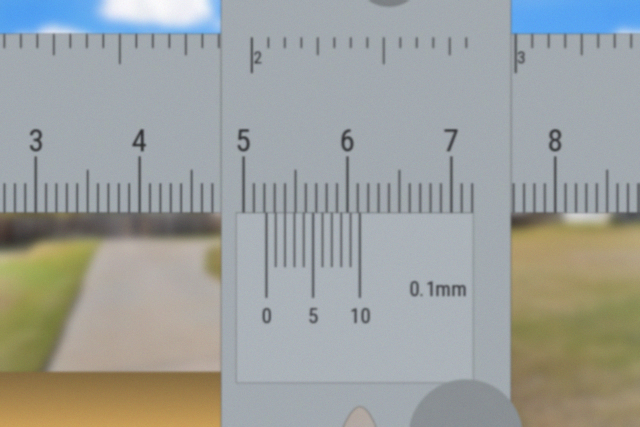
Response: 52.2; mm
